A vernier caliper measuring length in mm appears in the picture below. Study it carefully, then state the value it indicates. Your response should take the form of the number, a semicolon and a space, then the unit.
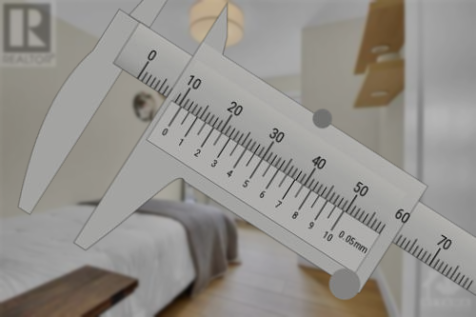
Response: 10.5; mm
